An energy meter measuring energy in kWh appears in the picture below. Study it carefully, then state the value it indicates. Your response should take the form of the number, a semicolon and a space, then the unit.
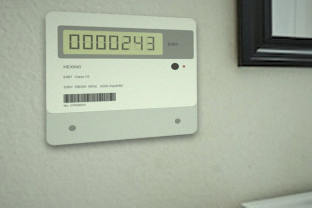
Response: 243; kWh
